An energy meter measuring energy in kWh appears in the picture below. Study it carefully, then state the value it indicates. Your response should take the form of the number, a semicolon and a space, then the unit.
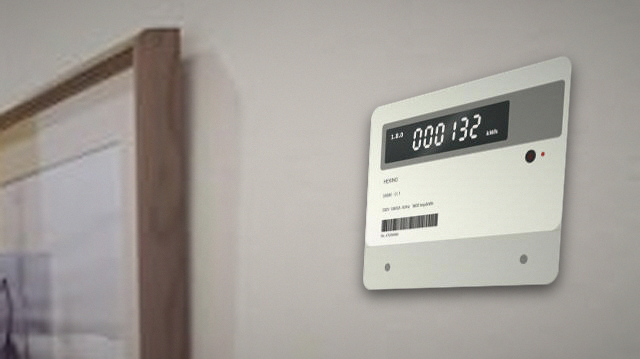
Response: 132; kWh
